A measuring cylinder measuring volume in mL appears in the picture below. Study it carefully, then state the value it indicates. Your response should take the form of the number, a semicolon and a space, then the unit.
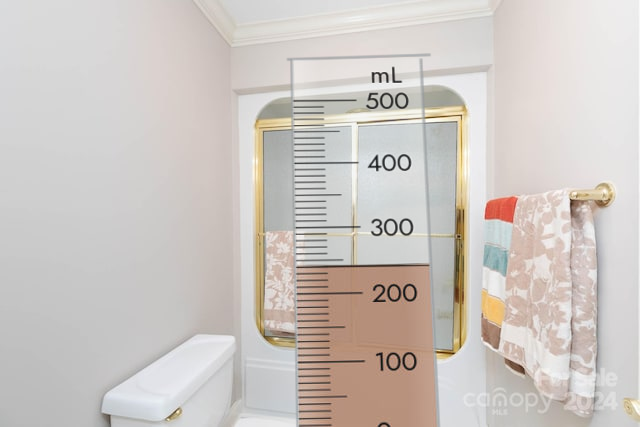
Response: 240; mL
